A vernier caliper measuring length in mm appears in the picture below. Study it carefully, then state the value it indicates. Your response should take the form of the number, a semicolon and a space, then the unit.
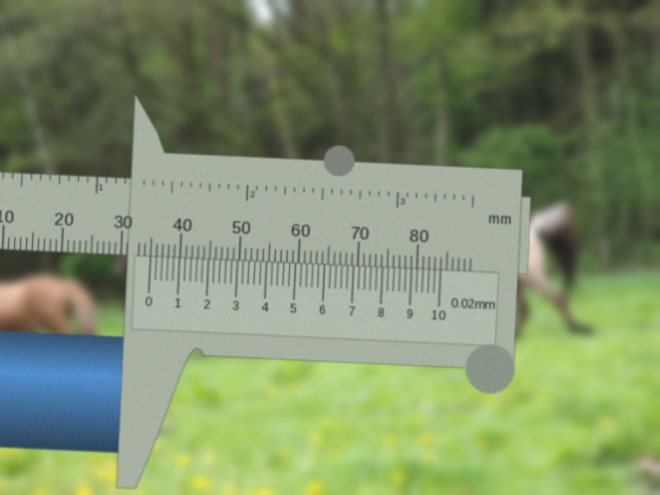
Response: 35.0; mm
